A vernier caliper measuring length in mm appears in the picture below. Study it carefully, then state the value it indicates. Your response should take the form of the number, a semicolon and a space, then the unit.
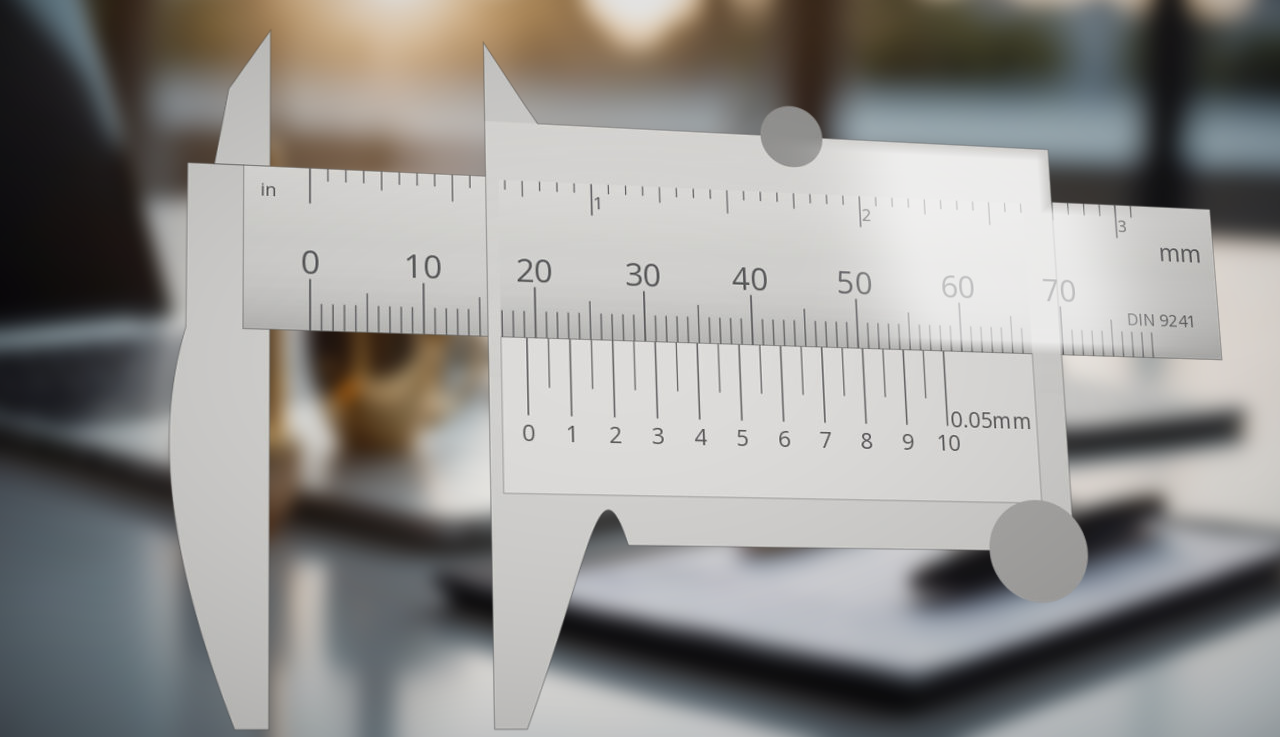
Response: 19.2; mm
